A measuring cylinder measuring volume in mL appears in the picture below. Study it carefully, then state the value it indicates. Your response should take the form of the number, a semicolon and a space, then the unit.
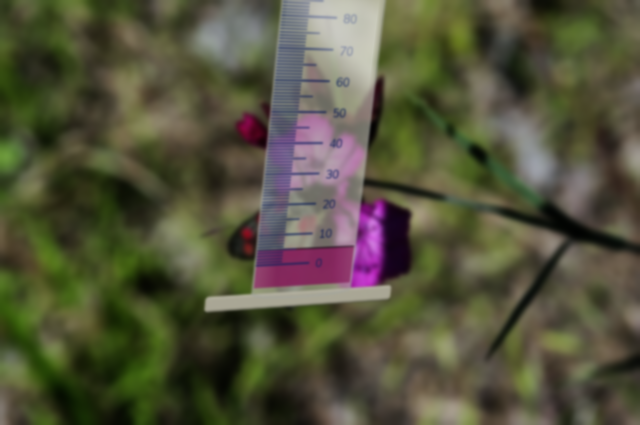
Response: 5; mL
